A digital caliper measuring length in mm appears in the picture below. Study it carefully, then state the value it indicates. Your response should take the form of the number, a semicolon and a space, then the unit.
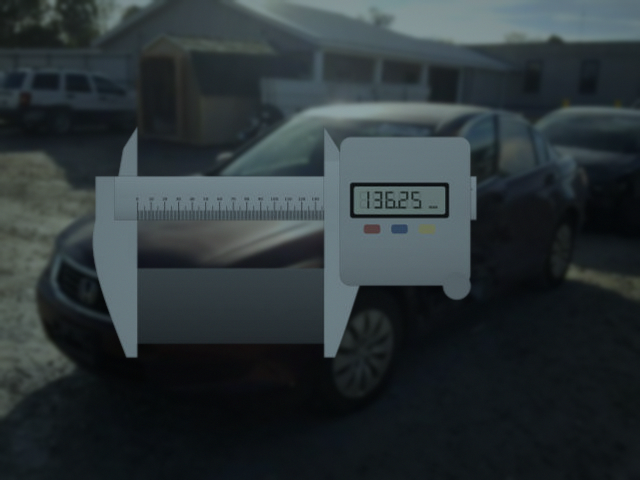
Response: 136.25; mm
